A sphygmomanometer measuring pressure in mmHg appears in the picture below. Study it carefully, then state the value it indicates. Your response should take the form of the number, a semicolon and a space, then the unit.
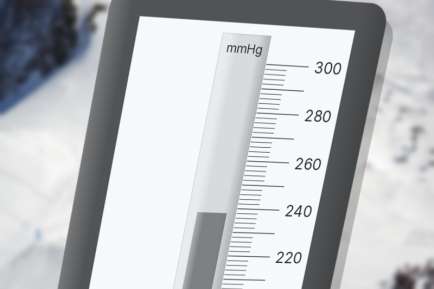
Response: 238; mmHg
